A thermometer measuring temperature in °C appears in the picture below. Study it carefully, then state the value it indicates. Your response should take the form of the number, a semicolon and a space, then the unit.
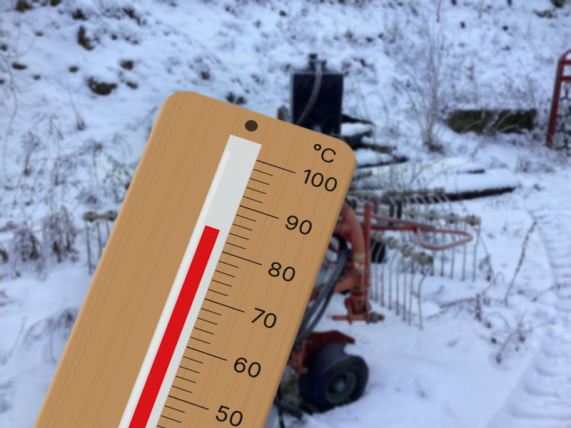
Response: 84; °C
